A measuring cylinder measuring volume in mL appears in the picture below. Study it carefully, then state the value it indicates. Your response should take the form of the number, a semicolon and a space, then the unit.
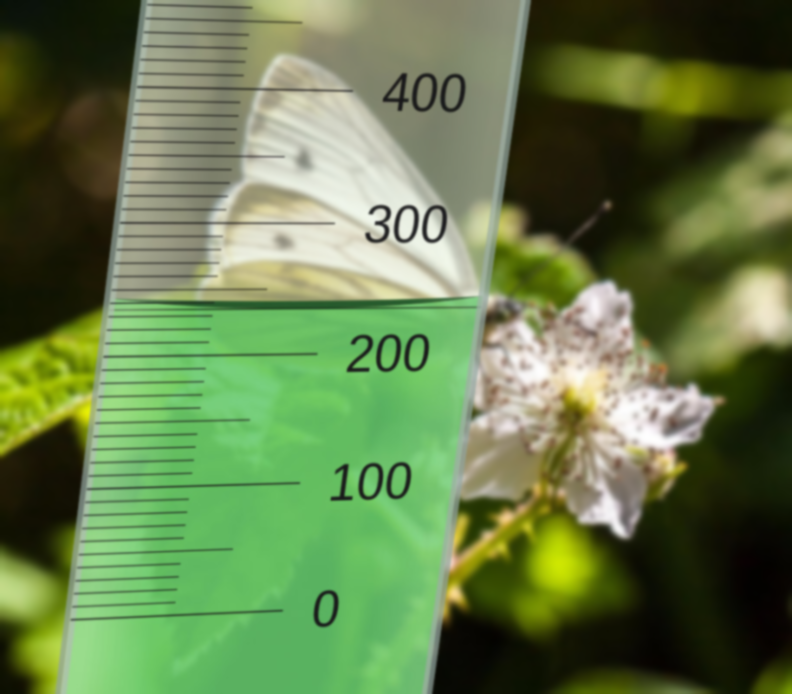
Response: 235; mL
